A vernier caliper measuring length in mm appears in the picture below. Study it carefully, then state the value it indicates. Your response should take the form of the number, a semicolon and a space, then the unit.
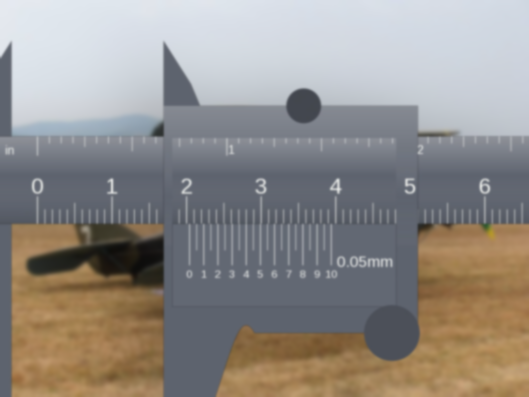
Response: 20.4; mm
